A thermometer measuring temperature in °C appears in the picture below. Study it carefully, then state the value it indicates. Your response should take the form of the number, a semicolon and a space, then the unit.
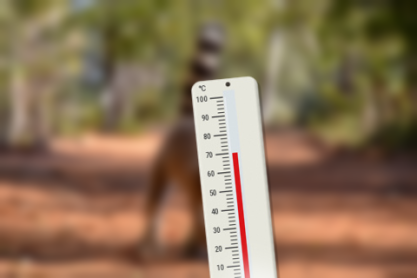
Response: 70; °C
